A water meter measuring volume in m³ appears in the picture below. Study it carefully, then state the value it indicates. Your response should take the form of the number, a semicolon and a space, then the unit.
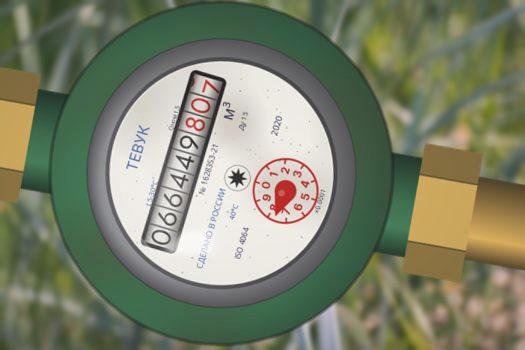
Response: 66449.8067; m³
